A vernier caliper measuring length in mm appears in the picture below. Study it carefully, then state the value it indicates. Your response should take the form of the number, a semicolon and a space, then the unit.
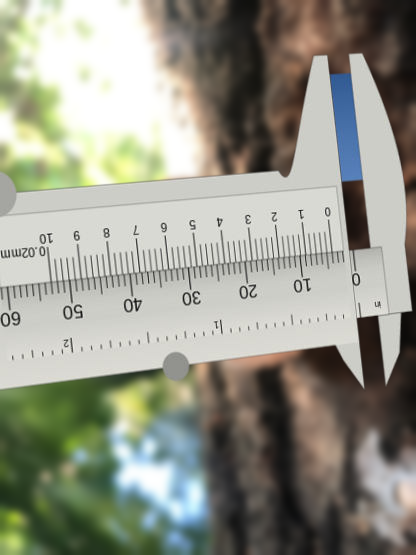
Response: 4.0; mm
